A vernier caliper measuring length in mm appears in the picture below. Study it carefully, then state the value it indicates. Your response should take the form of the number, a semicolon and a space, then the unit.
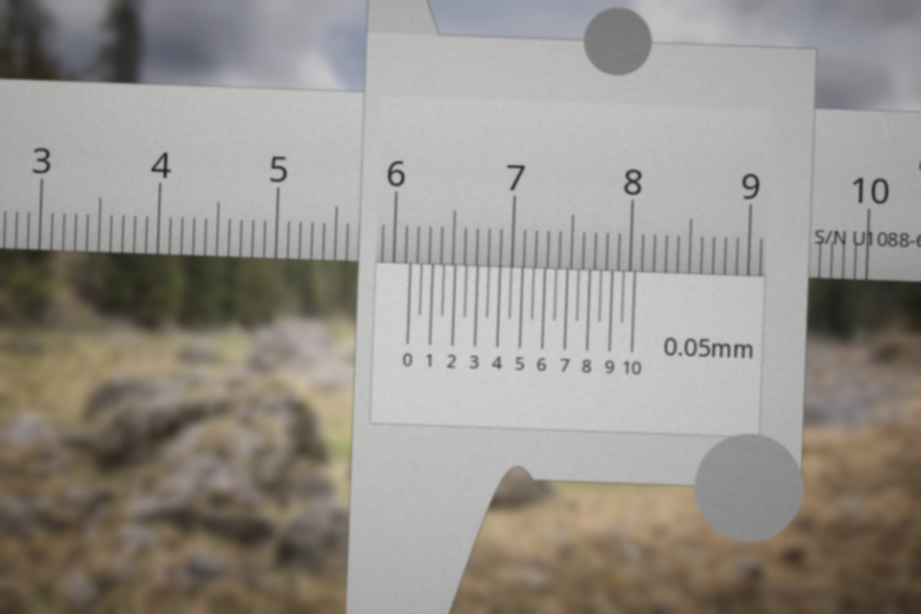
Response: 61.4; mm
